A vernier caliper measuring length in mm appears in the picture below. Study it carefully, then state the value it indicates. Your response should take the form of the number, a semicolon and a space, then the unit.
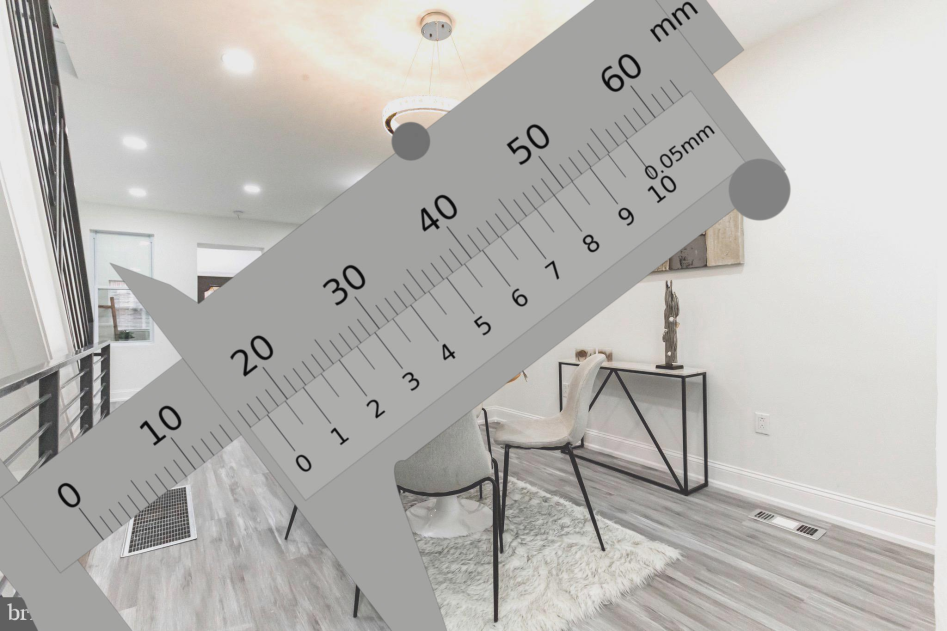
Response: 17.8; mm
